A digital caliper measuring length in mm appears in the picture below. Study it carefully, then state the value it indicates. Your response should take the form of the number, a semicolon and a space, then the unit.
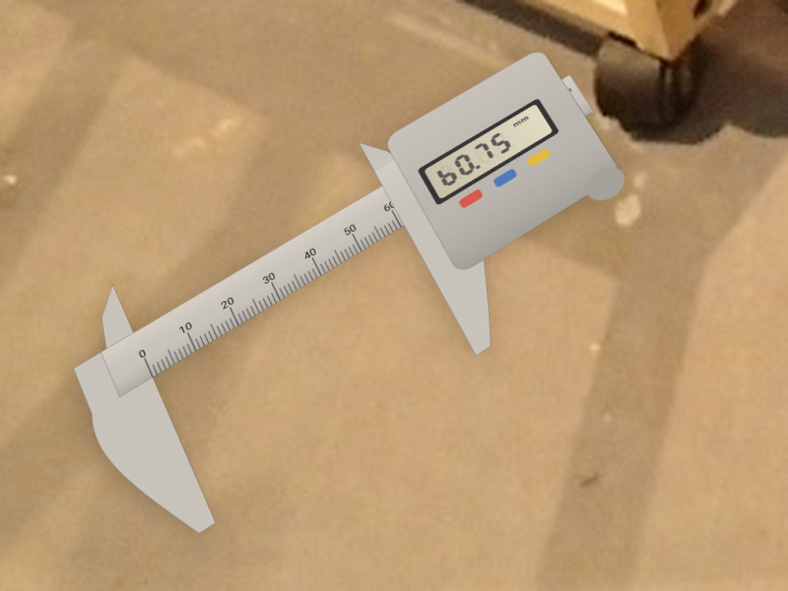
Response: 60.75; mm
